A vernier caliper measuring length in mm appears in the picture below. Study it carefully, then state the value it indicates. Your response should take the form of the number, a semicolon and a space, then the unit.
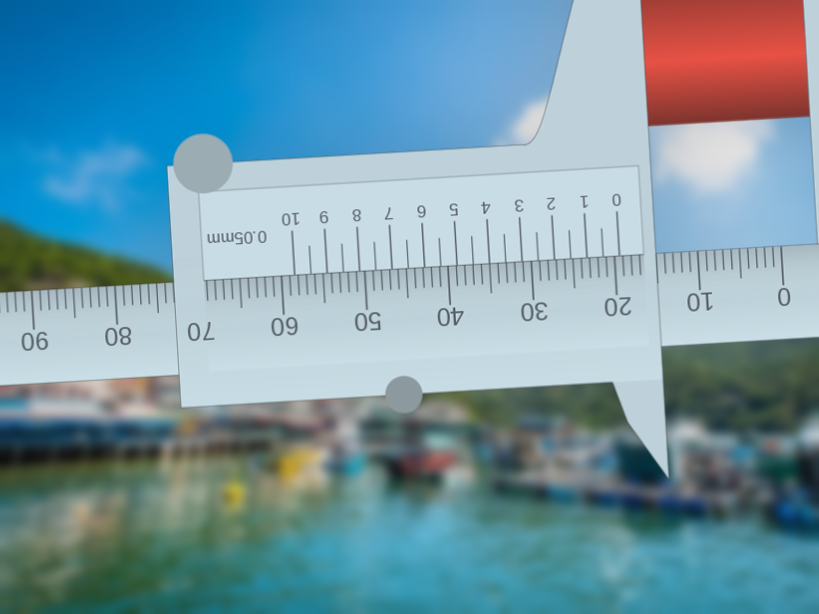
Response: 19.4; mm
